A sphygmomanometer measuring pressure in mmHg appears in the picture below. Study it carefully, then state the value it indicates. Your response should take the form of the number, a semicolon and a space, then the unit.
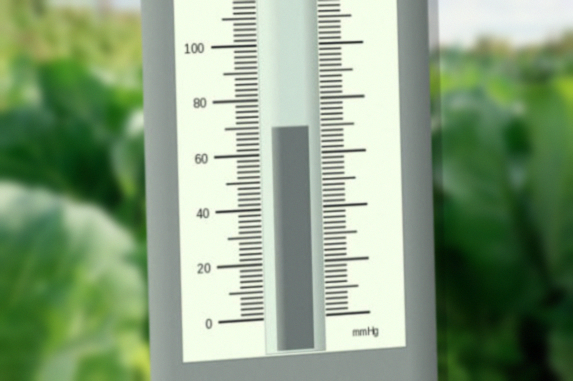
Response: 70; mmHg
